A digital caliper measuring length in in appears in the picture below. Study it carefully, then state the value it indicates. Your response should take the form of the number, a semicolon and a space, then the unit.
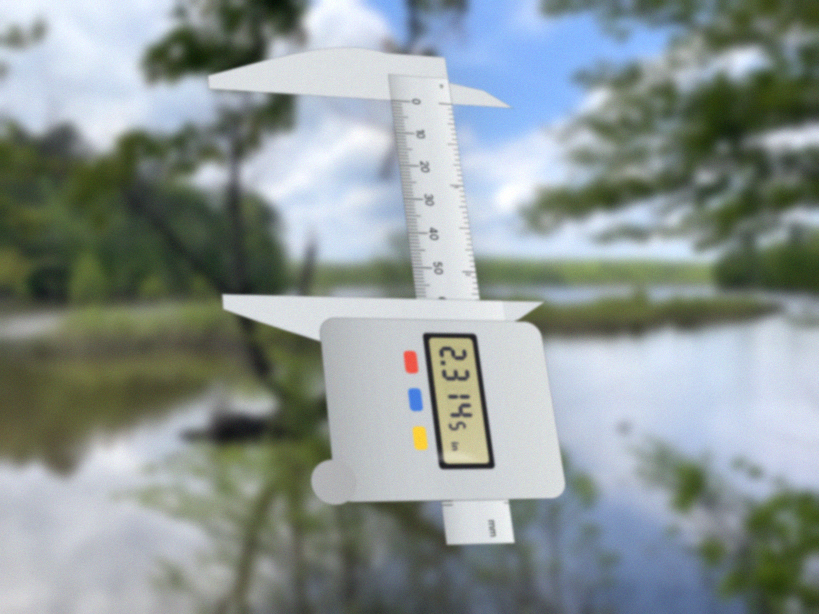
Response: 2.3145; in
